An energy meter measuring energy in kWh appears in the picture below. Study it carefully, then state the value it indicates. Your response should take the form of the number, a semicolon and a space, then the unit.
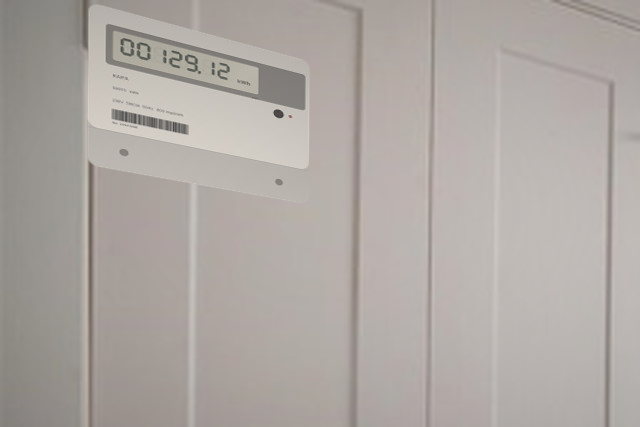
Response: 129.12; kWh
